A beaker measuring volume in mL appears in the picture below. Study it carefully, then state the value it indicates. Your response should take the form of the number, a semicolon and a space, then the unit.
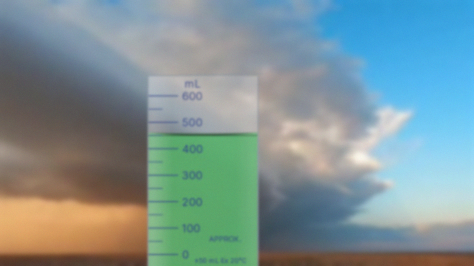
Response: 450; mL
